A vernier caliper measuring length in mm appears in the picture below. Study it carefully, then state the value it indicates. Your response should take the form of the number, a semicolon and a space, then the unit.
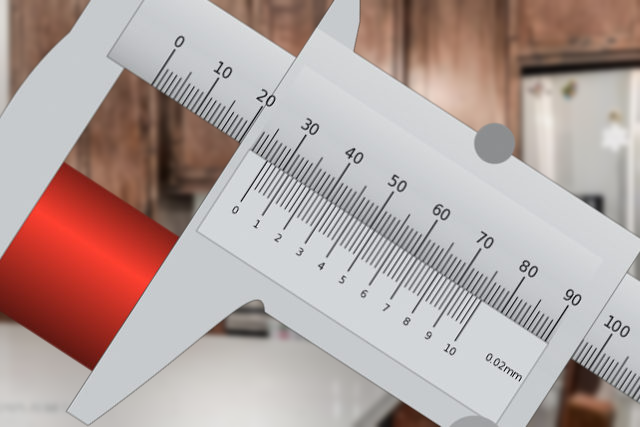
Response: 26.5; mm
